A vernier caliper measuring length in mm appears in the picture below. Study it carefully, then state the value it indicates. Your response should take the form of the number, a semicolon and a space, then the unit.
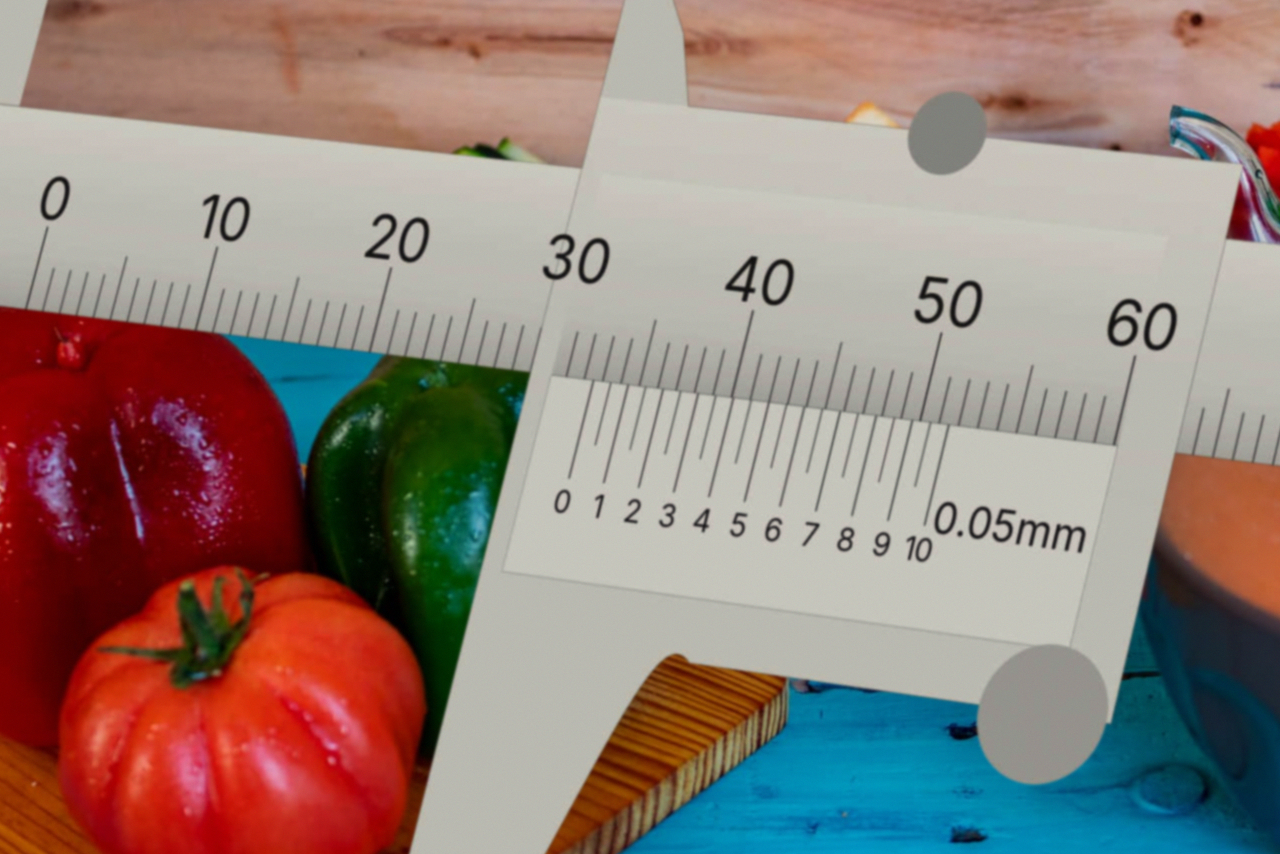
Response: 32.5; mm
